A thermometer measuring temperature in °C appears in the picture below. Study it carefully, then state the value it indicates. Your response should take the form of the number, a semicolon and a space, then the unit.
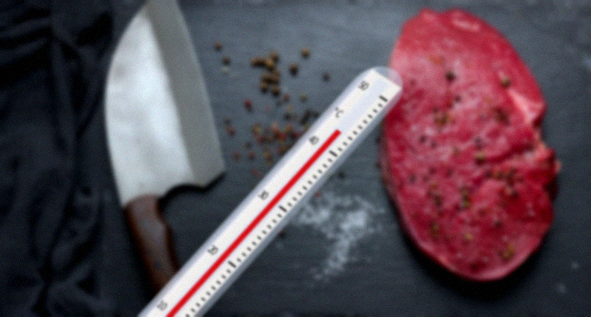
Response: 43; °C
